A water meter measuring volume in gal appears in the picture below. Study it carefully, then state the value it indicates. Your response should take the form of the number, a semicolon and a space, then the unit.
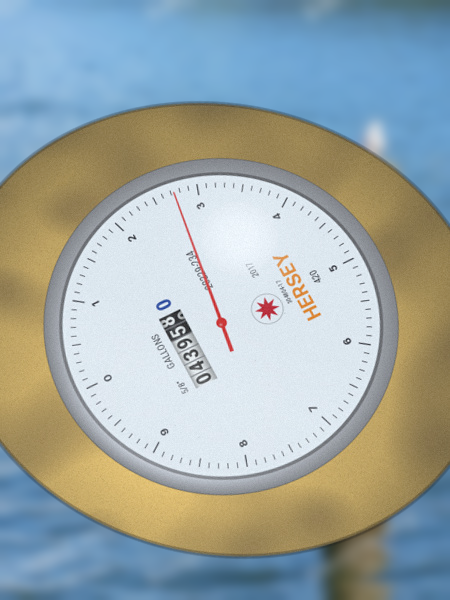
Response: 439582.7; gal
